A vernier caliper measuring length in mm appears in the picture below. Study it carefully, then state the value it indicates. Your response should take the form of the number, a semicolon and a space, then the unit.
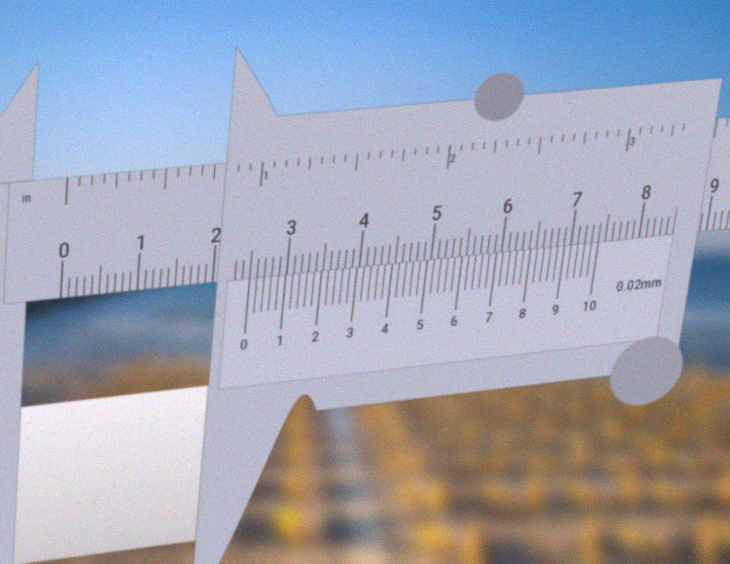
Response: 25.0; mm
